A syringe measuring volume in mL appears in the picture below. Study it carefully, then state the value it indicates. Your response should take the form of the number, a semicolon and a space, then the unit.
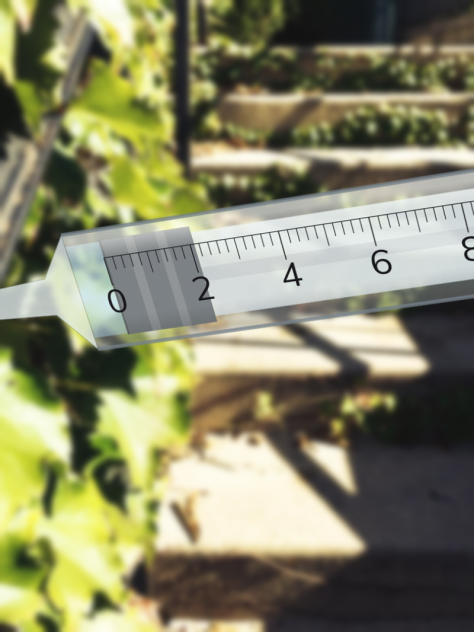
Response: 0; mL
